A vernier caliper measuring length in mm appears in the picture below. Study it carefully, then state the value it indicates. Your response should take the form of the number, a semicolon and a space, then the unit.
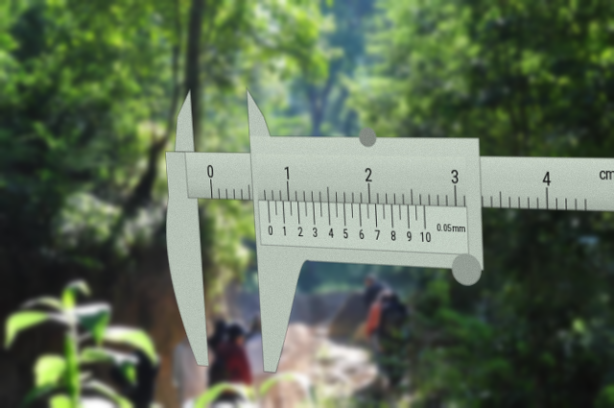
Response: 7.4; mm
